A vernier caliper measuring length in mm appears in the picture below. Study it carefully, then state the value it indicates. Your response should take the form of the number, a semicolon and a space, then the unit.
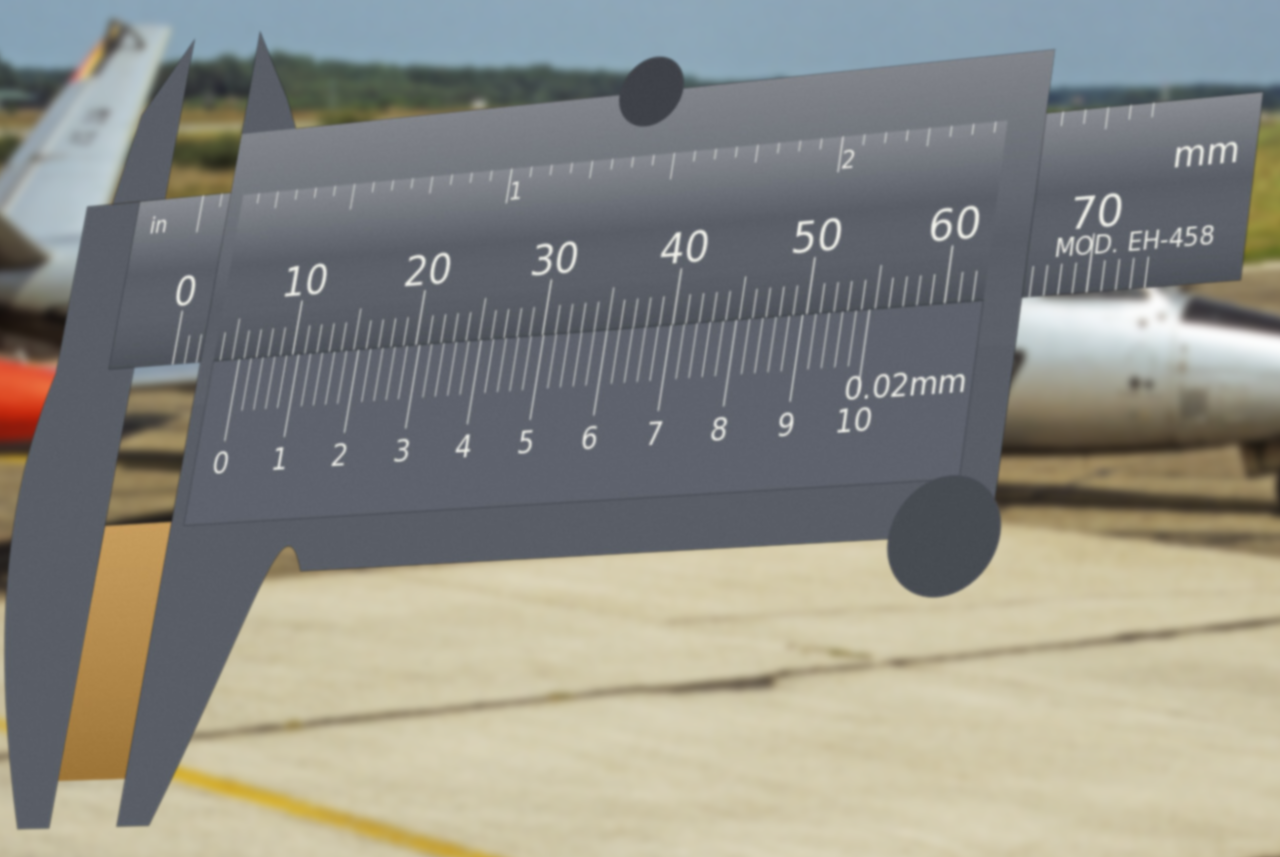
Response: 5.6; mm
